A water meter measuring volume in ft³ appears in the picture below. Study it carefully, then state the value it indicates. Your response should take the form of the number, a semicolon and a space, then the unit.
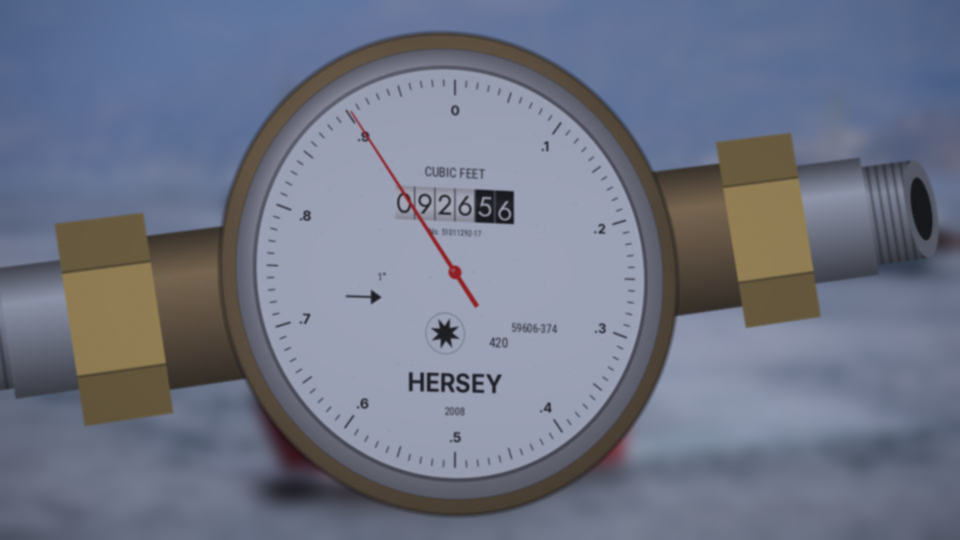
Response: 92655.90; ft³
